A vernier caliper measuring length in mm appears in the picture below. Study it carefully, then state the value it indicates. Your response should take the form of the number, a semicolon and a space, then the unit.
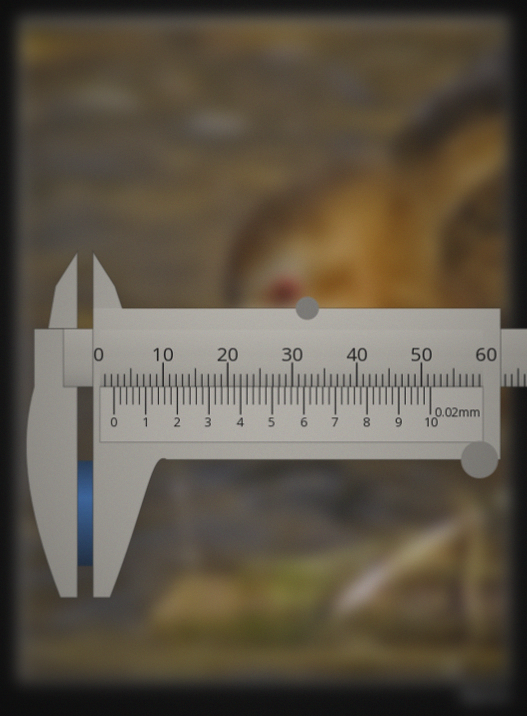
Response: 2.4; mm
